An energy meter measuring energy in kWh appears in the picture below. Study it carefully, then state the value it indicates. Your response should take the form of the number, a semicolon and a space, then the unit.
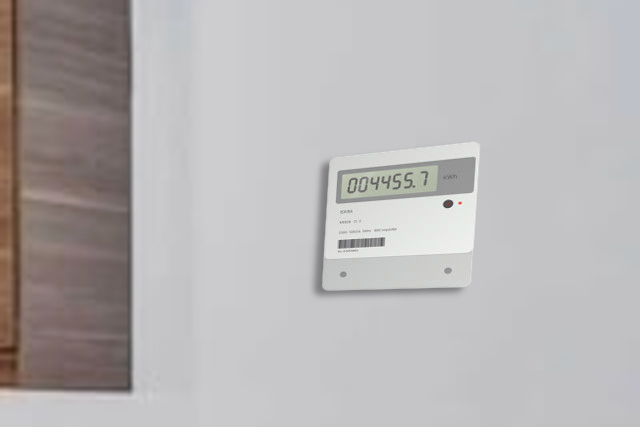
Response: 4455.7; kWh
